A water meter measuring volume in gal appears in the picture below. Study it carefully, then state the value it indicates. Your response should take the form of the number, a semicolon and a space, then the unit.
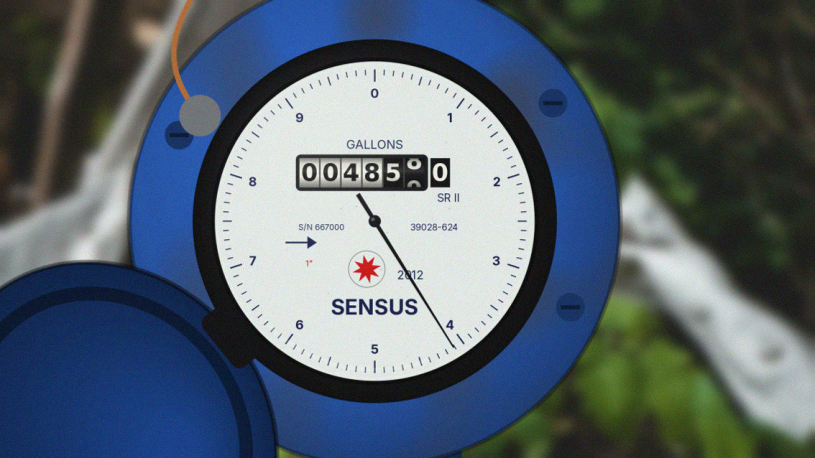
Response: 48584.1; gal
